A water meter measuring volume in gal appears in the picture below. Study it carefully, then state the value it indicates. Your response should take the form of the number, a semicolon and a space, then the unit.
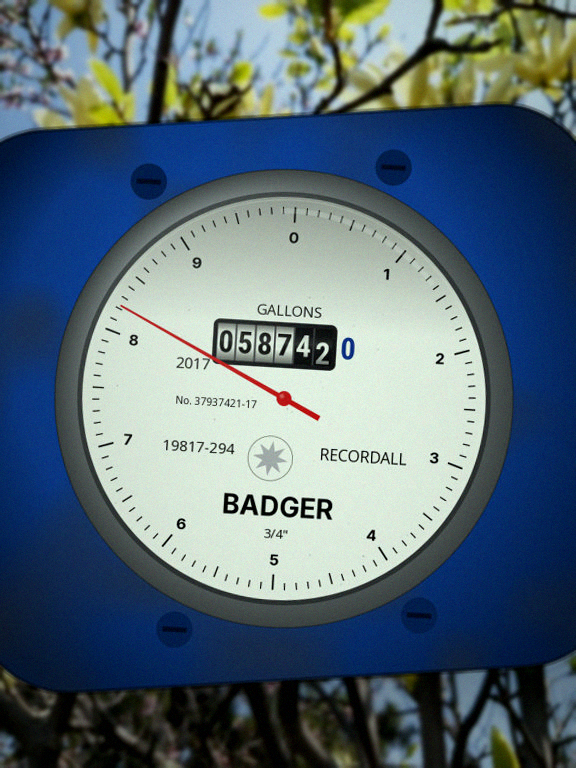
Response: 587418.2; gal
